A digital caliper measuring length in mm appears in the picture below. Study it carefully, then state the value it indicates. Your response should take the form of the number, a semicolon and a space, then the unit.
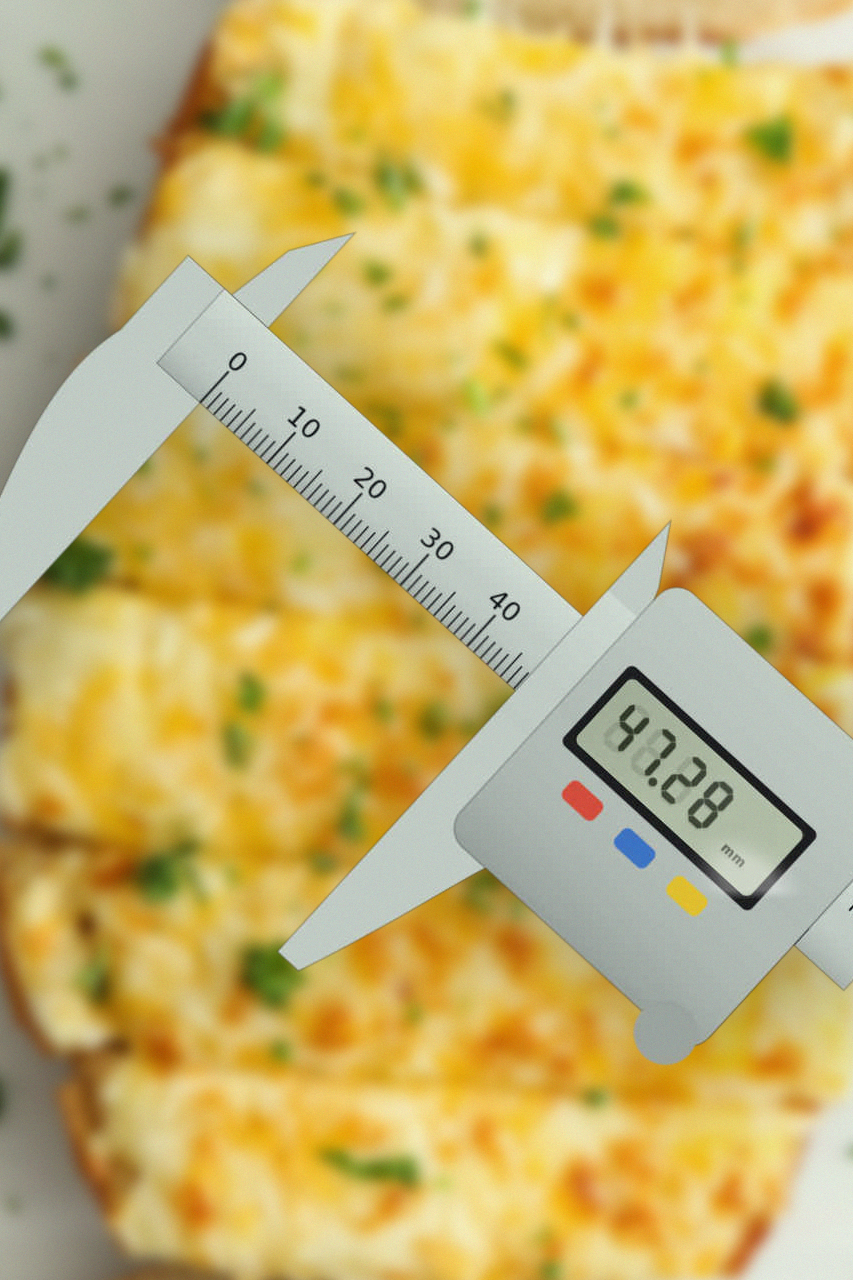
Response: 47.28; mm
